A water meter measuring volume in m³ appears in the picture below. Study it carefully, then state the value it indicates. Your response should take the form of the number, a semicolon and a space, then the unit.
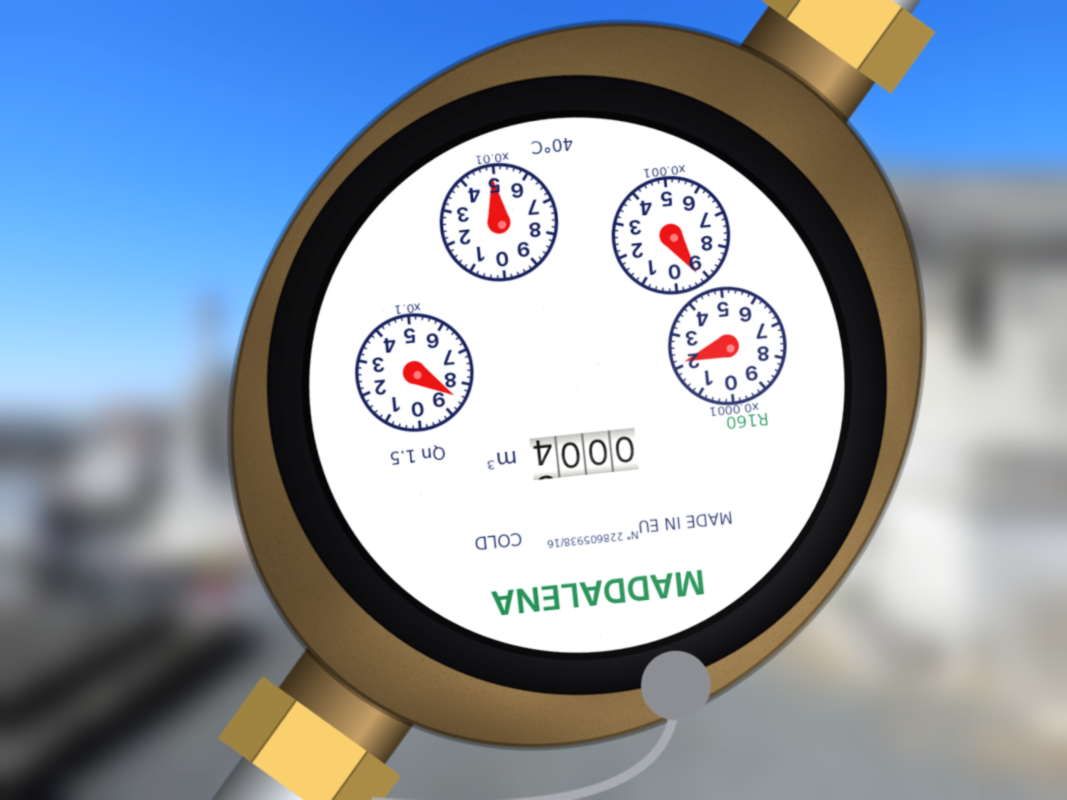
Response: 3.8492; m³
